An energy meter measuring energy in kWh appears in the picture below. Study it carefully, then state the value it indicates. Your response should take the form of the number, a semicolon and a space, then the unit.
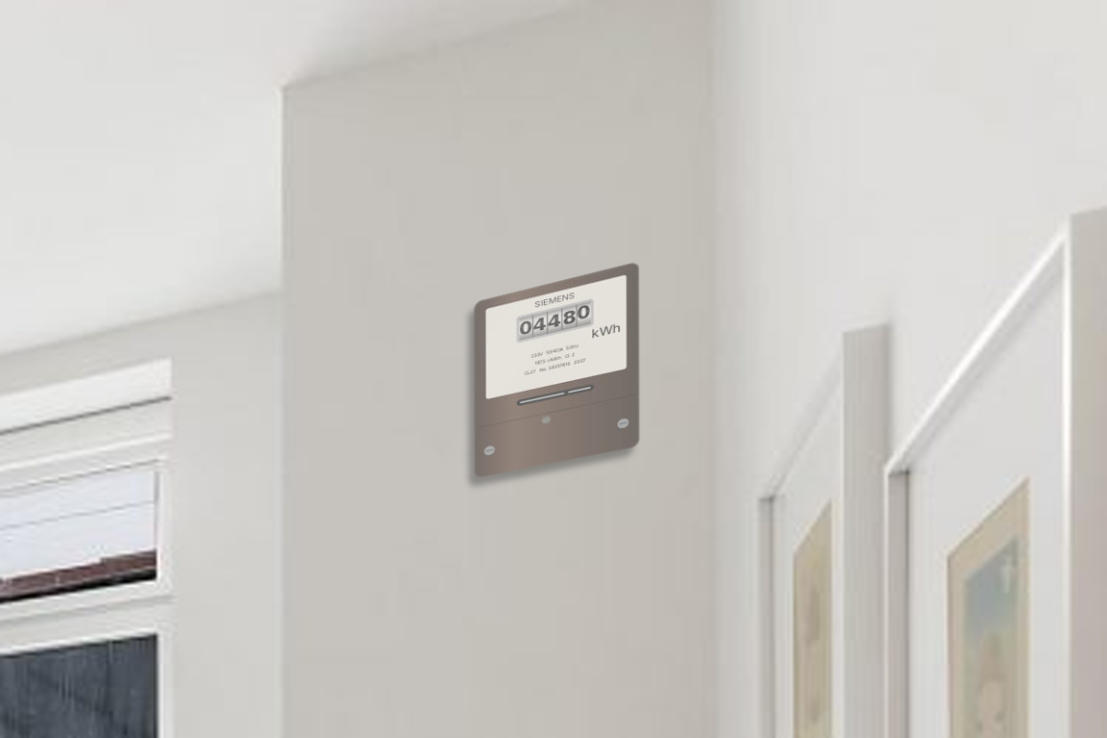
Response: 4480; kWh
